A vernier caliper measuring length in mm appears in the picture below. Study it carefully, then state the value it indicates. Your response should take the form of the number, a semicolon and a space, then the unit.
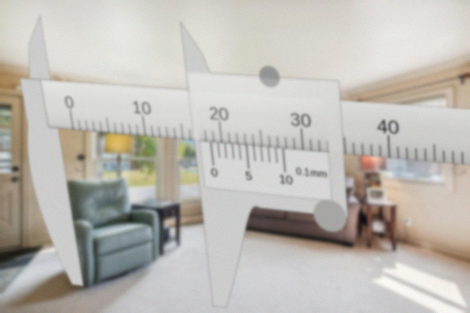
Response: 18.6; mm
